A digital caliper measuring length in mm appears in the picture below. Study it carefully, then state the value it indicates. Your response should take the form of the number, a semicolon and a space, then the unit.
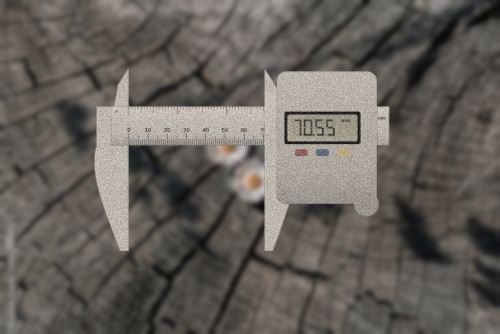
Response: 70.55; mm
